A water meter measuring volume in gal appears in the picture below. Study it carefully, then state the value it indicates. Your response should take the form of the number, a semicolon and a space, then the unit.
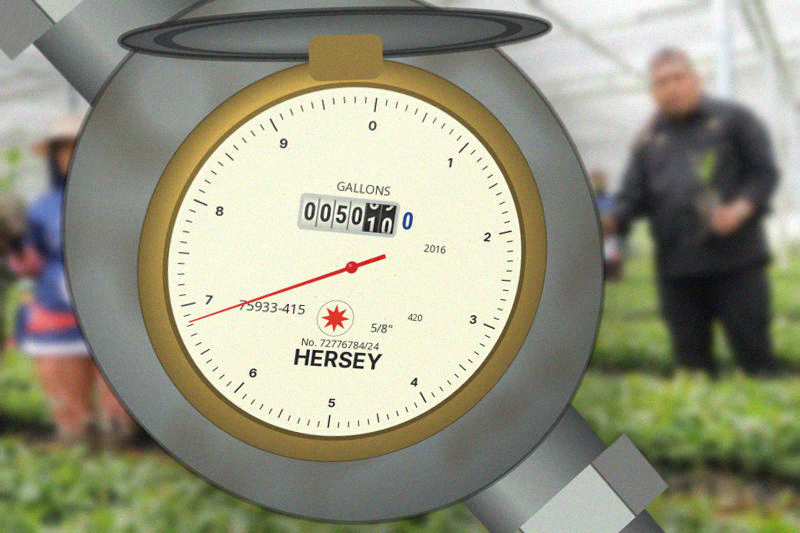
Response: 50096.8; gal
